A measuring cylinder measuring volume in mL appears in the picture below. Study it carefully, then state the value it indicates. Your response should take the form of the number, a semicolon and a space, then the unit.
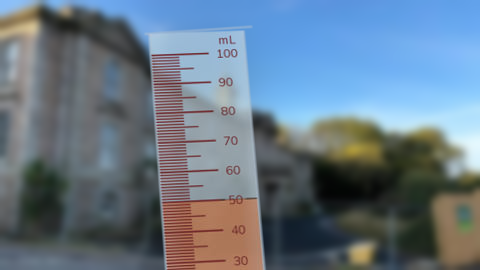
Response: 50; mL
